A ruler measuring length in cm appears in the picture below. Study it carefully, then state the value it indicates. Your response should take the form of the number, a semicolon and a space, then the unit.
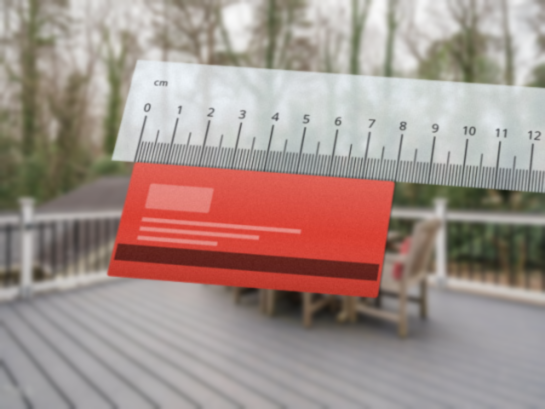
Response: 8; cm
